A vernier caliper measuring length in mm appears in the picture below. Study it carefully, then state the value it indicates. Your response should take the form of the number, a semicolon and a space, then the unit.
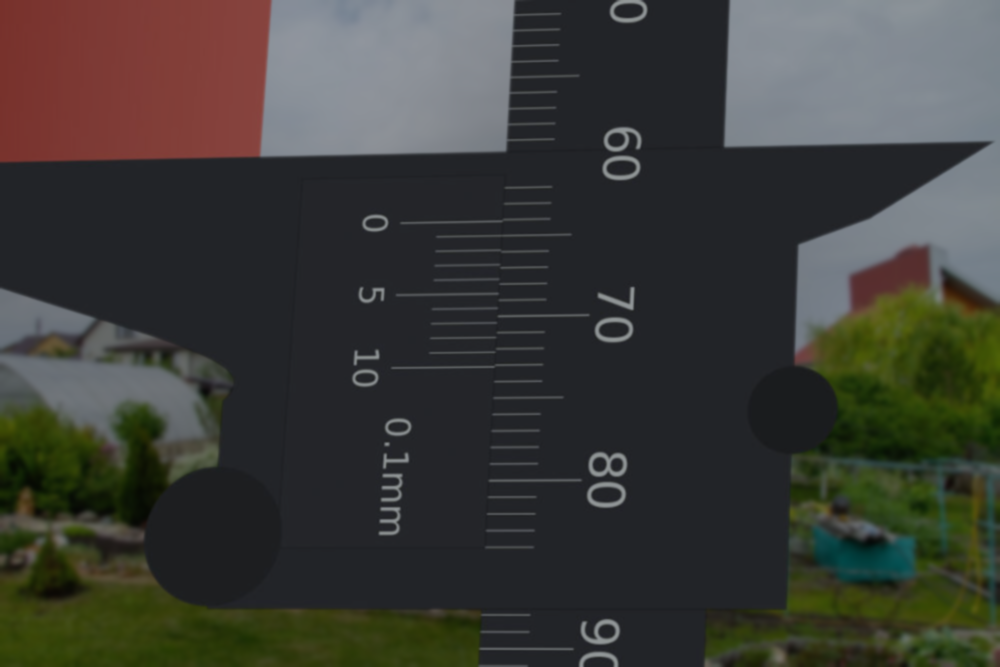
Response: 64.1; mm
